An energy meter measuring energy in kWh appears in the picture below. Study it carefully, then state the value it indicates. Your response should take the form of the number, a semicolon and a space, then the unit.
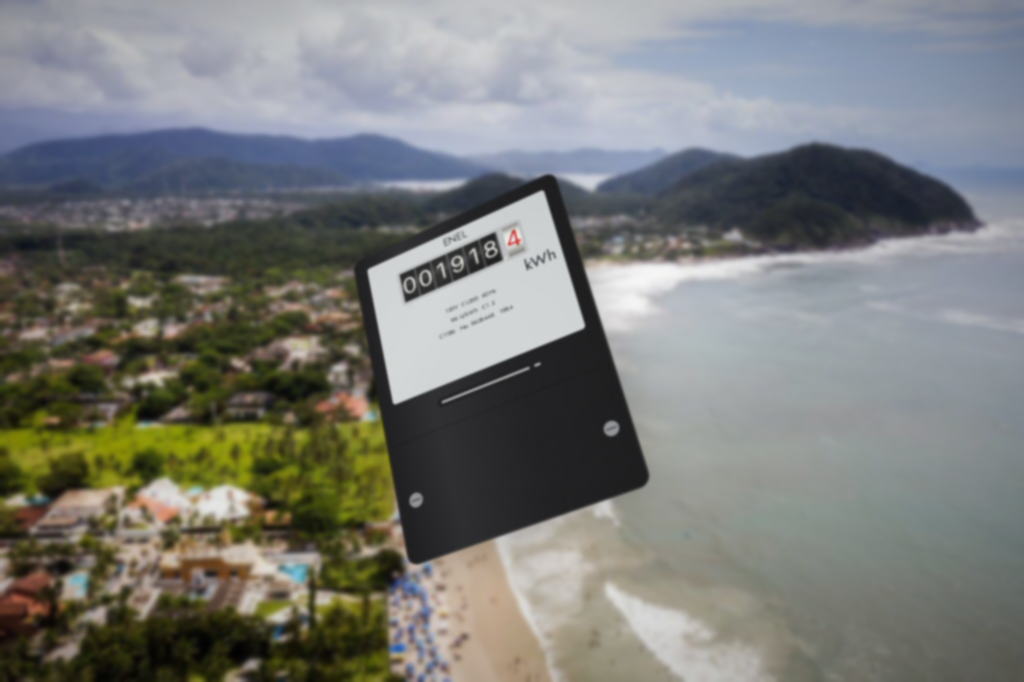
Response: 1918.4; kWh
